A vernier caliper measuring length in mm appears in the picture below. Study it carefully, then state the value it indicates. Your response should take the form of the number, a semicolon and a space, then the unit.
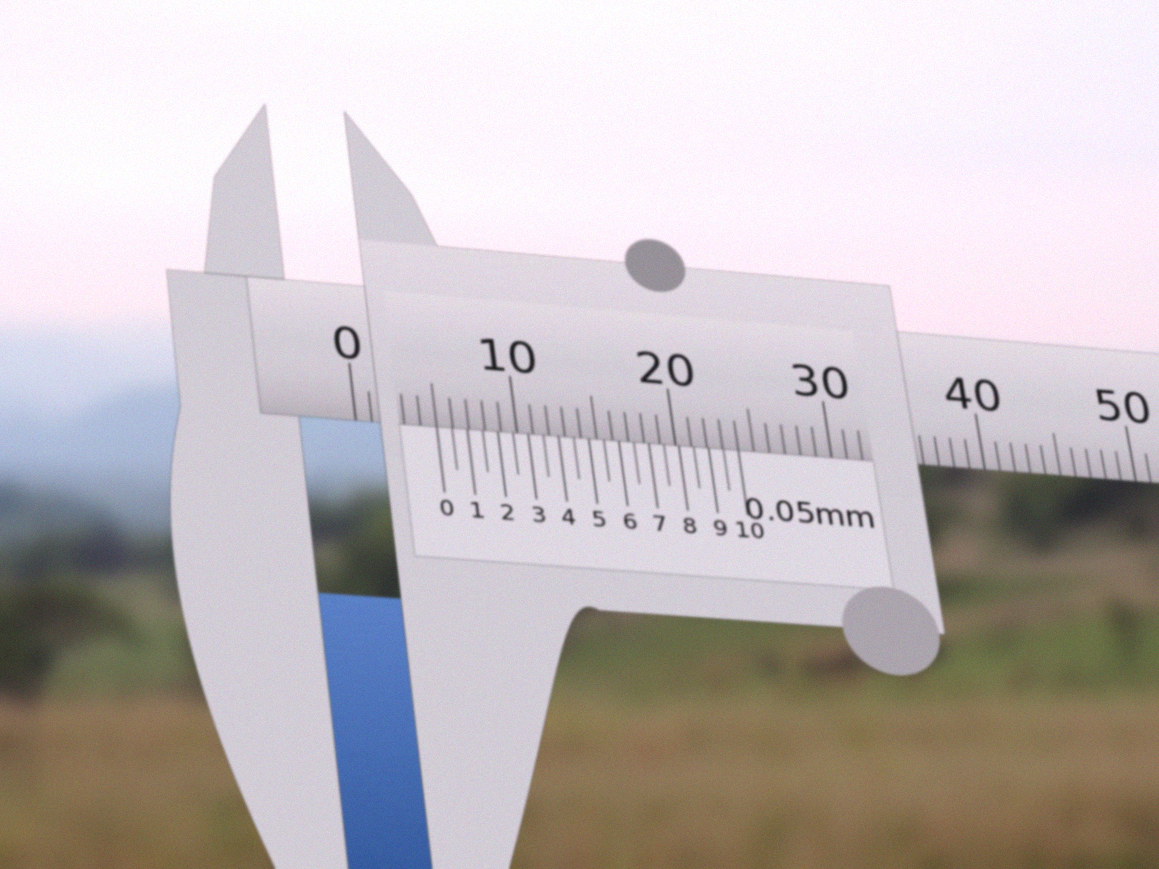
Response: 5.0; mm
